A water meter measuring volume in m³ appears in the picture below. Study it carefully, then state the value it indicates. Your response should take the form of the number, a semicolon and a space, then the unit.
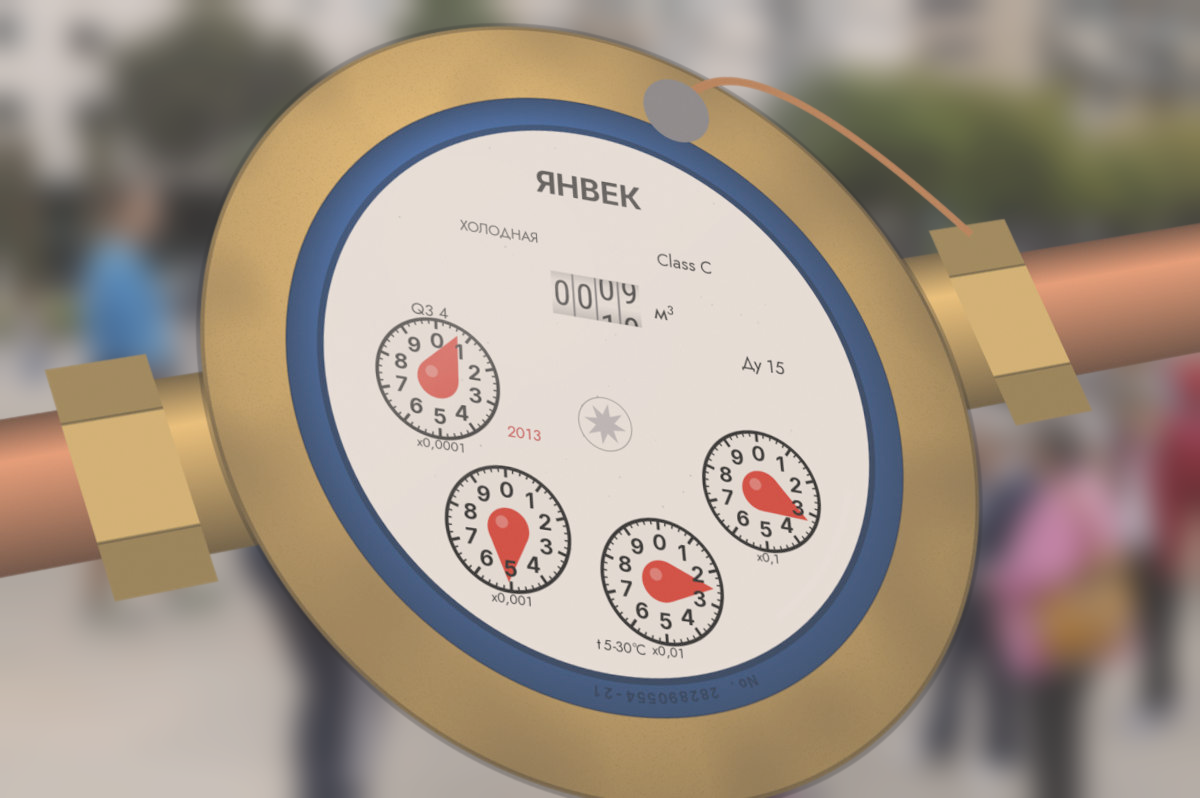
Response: 9.3250; m³
